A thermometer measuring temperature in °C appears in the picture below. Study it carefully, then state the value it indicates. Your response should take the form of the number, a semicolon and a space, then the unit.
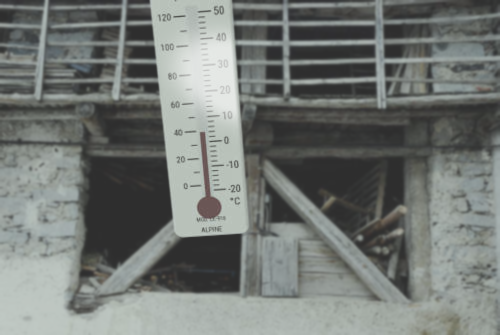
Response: 4; °C
